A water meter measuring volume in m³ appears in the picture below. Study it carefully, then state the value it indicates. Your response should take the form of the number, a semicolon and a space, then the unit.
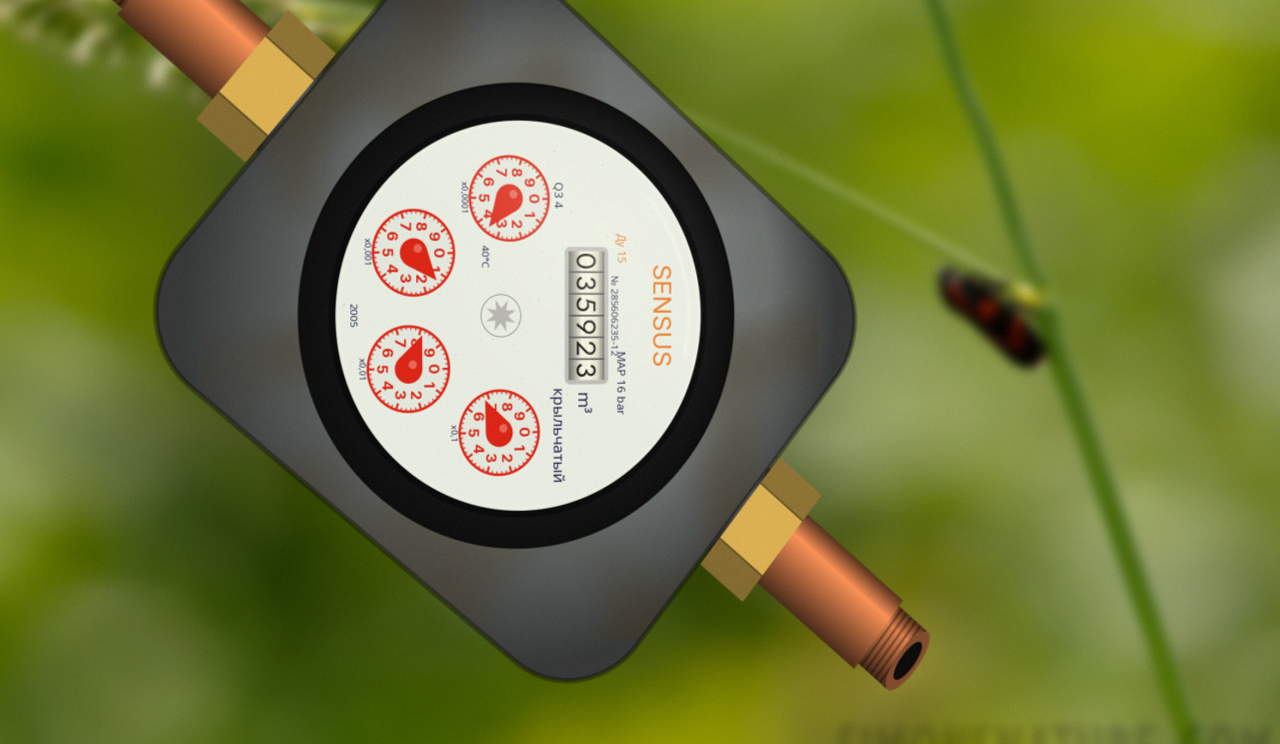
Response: 35923.6813; m³
